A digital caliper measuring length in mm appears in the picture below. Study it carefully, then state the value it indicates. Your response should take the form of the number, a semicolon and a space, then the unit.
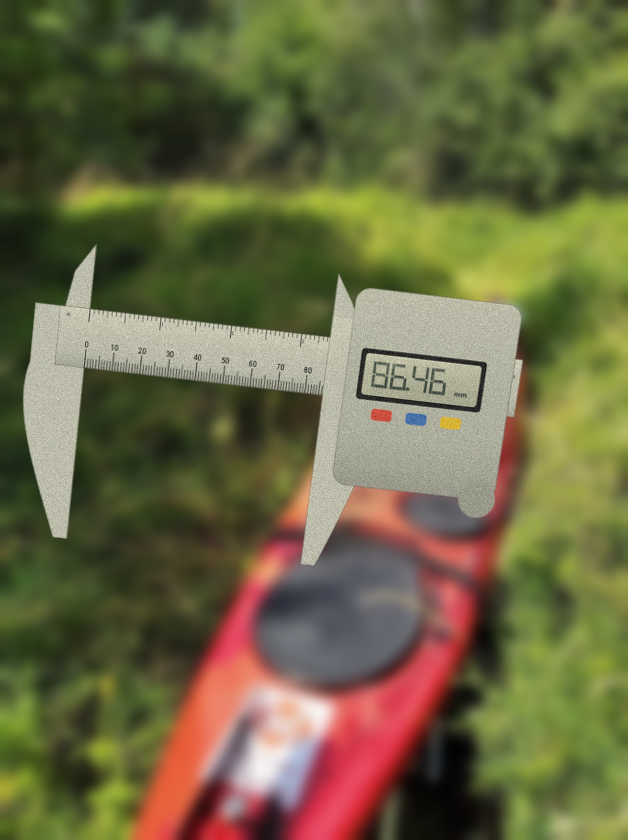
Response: 86.46; mm
